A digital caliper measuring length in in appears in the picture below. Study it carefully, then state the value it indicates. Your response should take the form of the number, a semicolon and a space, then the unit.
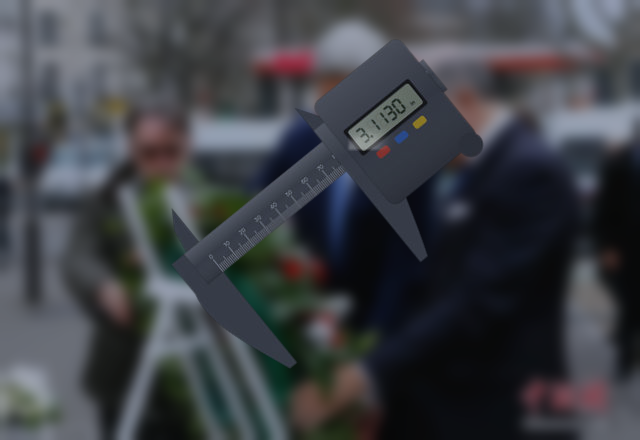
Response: 3.1130; in
